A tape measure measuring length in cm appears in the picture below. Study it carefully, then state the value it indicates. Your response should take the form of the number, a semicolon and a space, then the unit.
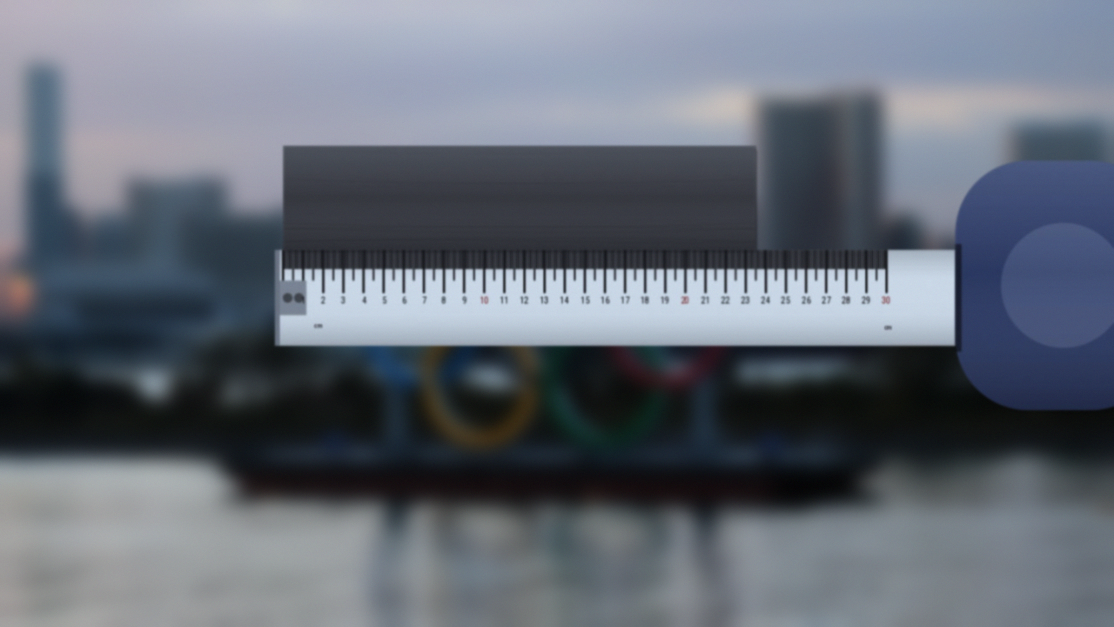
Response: 23.5; cm
